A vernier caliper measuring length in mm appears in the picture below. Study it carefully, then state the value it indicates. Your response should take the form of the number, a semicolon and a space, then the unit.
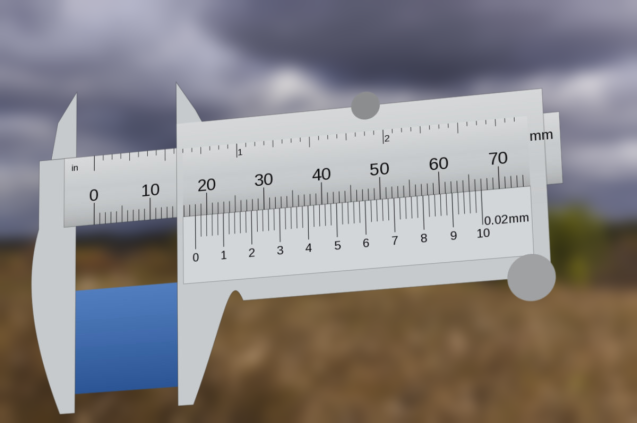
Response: 18.0; mm
